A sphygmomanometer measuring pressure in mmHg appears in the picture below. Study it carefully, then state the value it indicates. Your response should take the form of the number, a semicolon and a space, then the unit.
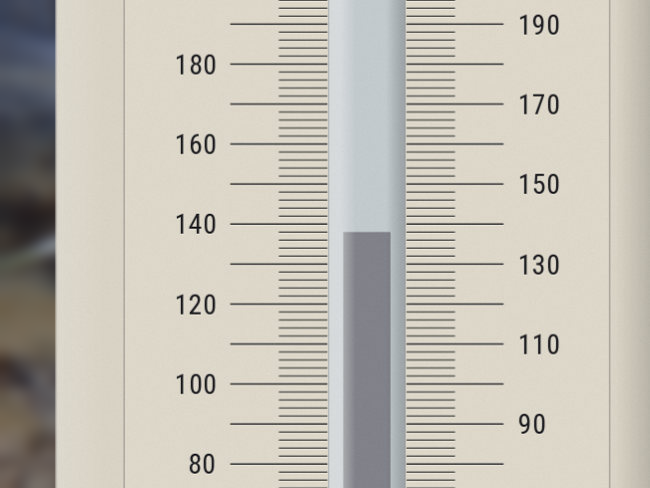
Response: 138; mmHg
